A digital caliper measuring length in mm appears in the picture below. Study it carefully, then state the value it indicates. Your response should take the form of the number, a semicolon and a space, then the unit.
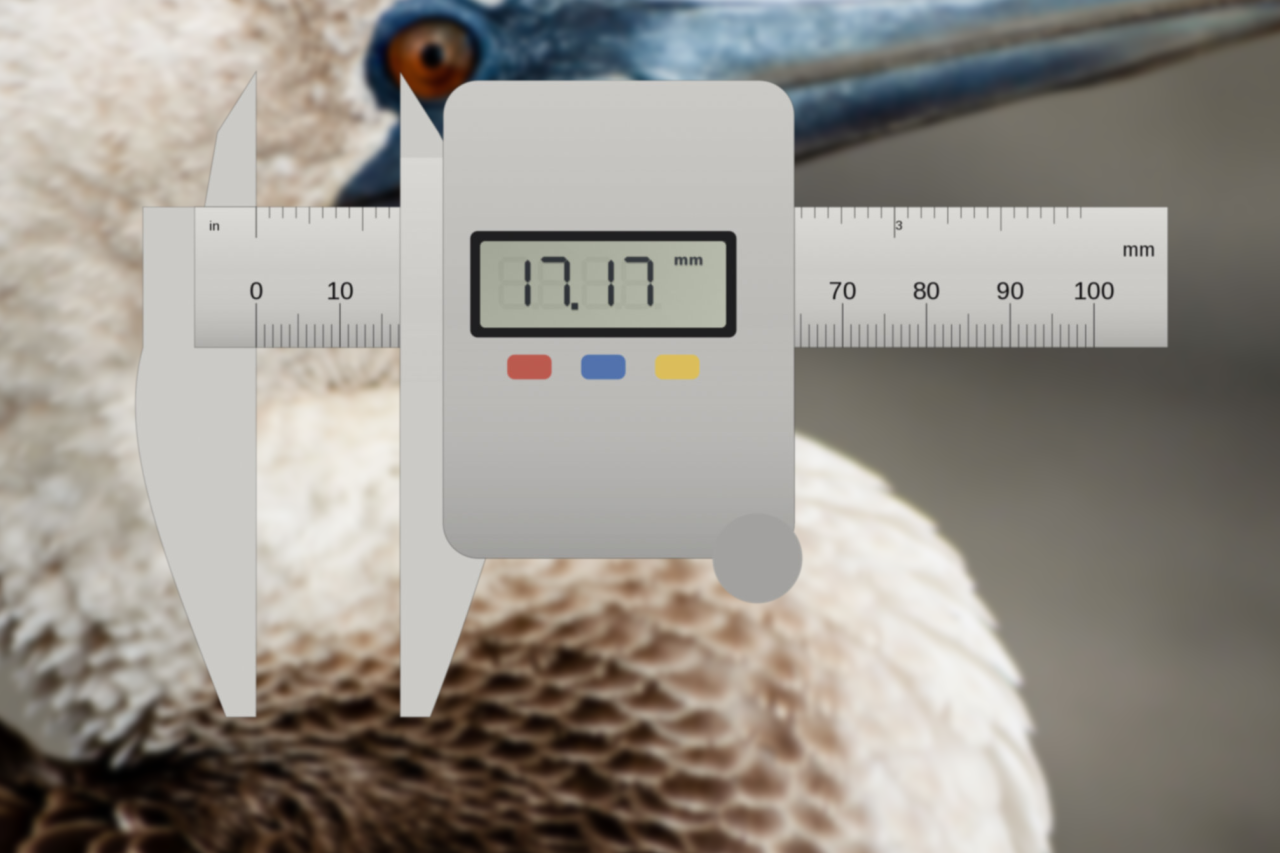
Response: 17.17; mm
